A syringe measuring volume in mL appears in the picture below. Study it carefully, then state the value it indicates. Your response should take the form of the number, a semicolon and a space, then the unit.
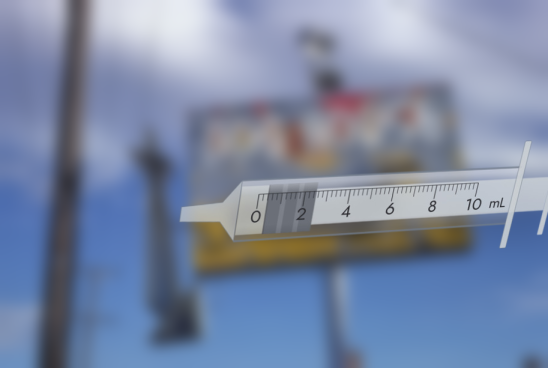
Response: 0.4; mL
